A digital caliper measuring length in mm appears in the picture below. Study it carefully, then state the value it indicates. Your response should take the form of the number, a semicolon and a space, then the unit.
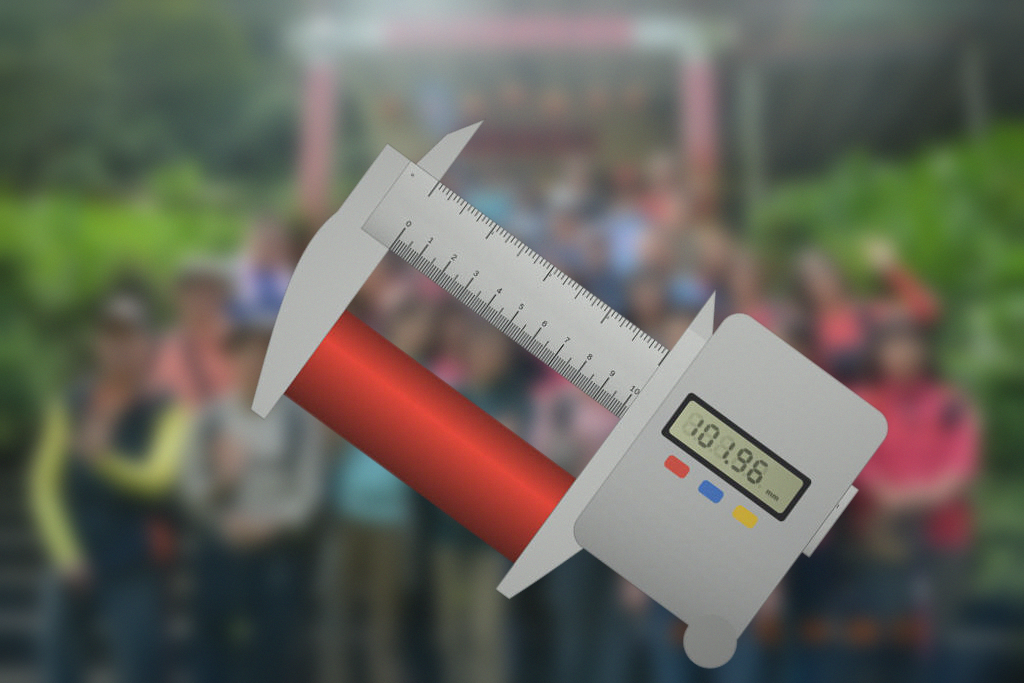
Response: 101.96; mm
